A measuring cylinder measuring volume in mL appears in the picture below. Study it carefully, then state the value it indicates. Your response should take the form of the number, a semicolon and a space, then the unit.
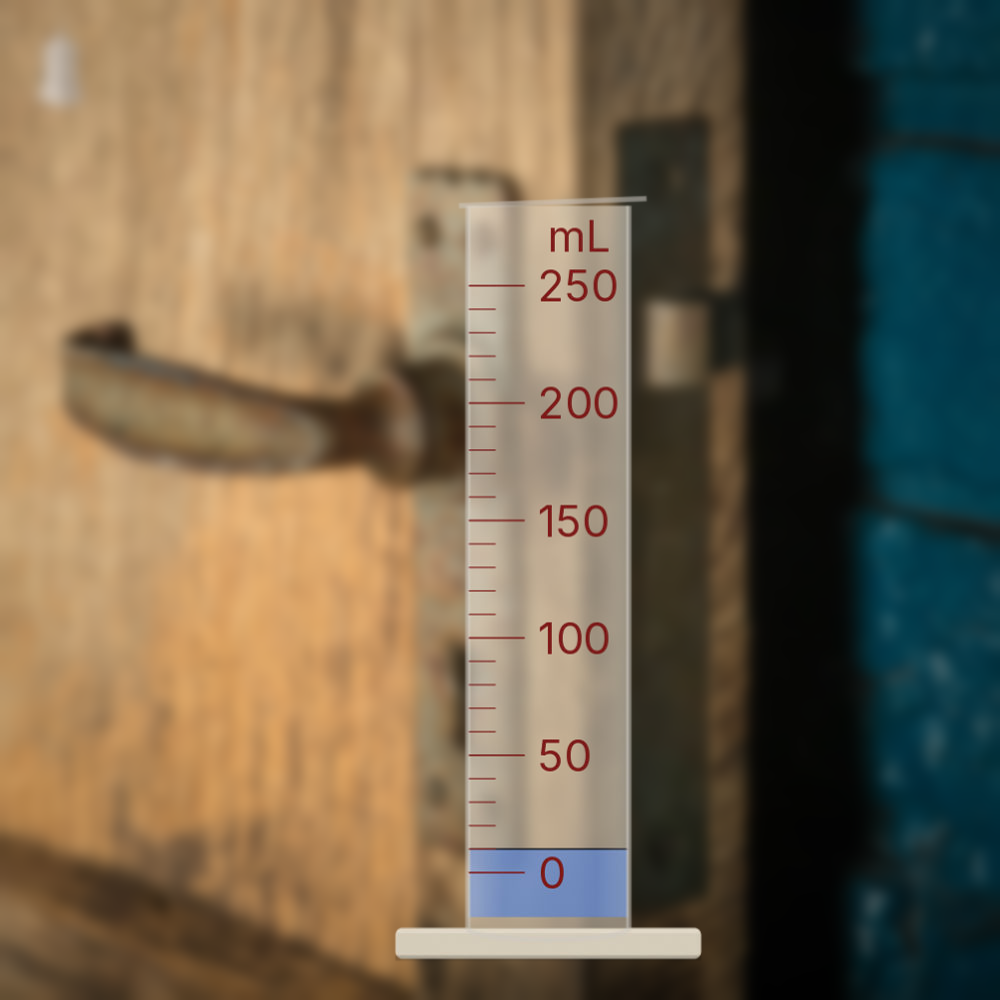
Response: 10; mL
